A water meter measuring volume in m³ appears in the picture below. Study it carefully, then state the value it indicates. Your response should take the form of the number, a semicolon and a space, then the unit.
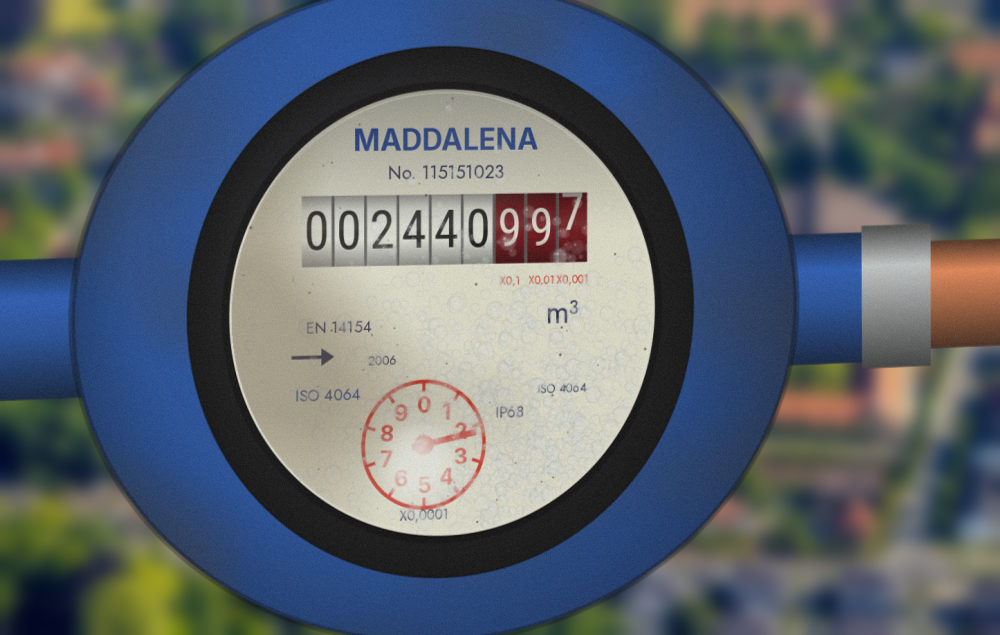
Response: 2440.9972; m³
